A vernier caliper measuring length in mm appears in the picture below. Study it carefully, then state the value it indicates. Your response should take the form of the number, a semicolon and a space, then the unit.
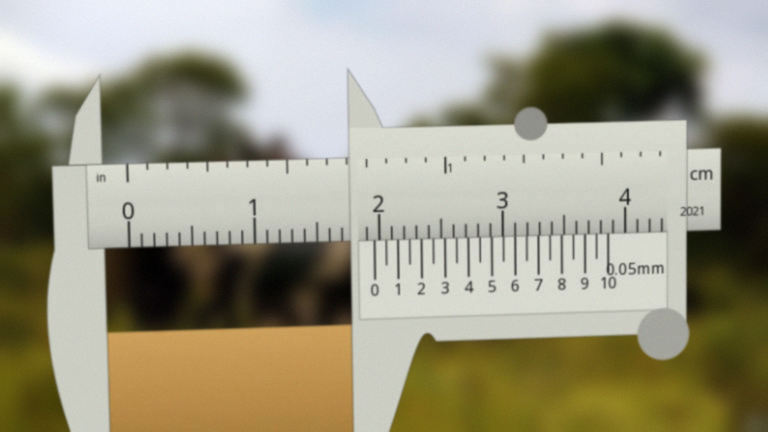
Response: 19.6; mm
